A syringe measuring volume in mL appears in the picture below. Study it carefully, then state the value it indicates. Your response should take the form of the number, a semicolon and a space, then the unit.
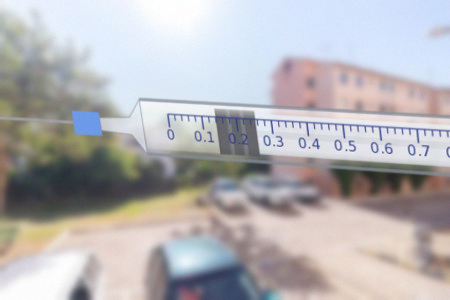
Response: 0.14; mL
